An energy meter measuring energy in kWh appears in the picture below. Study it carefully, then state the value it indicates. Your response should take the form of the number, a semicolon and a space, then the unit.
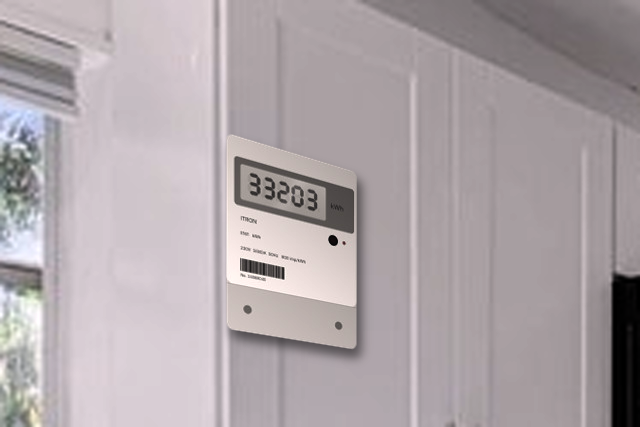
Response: 33203; kWh
